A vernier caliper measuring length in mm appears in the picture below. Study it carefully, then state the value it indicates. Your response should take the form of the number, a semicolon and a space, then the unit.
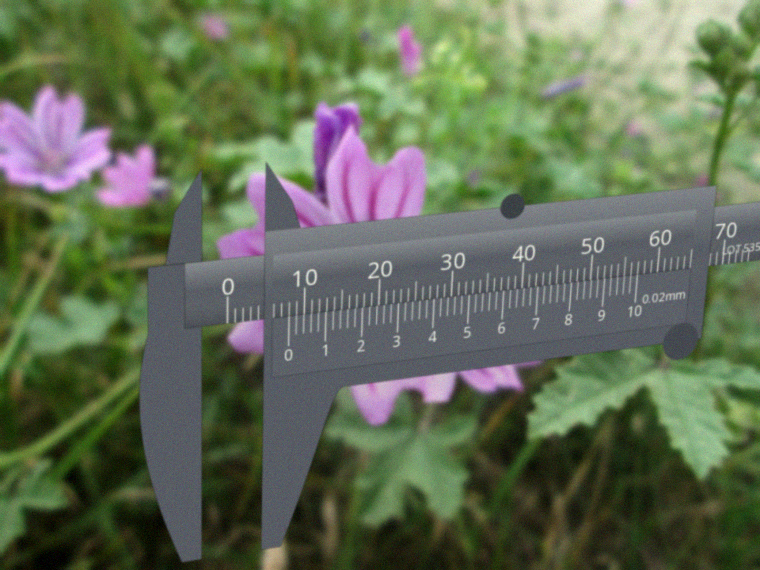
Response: 8.0; mm
